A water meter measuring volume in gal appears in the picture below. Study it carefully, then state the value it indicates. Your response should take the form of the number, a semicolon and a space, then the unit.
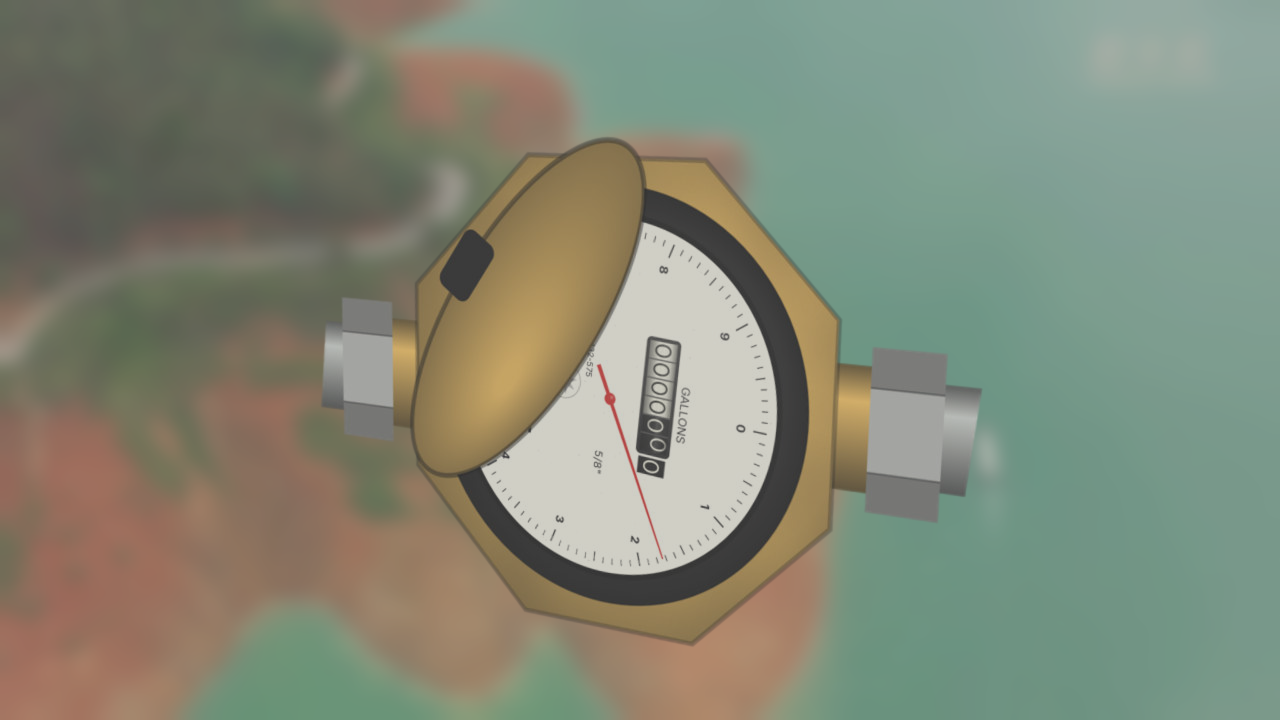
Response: 1.7; gal
